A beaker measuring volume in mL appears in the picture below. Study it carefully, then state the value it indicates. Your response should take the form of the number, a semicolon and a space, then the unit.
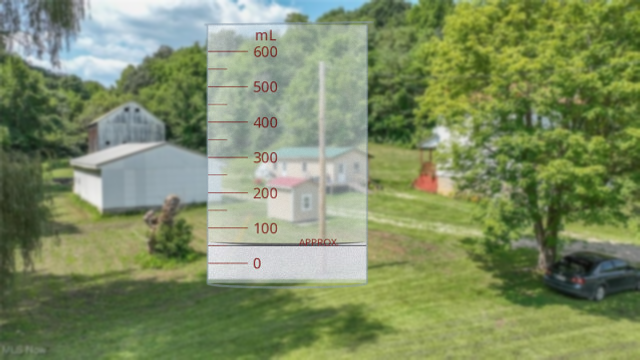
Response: 50; mL
